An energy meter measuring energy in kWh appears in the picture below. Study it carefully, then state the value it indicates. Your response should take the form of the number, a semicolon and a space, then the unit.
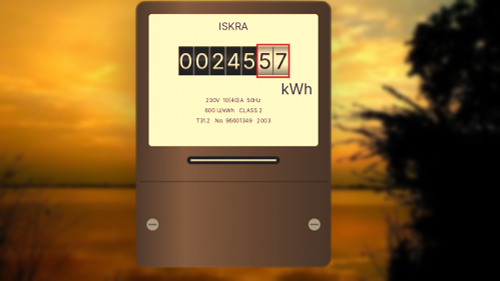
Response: 245.57; kWh
